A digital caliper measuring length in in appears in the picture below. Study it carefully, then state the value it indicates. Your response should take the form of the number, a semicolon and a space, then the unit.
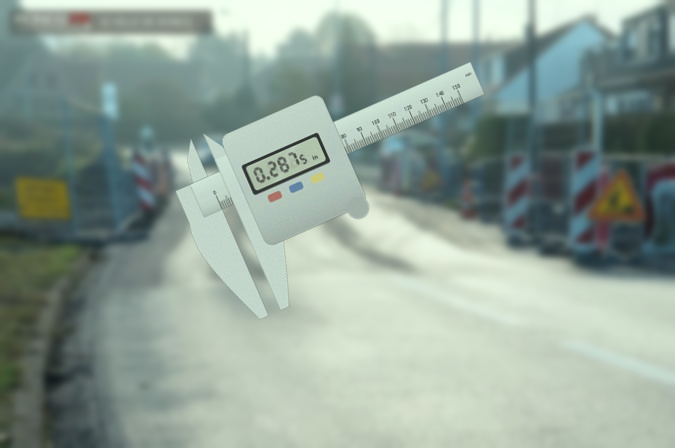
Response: 0.2875; in
